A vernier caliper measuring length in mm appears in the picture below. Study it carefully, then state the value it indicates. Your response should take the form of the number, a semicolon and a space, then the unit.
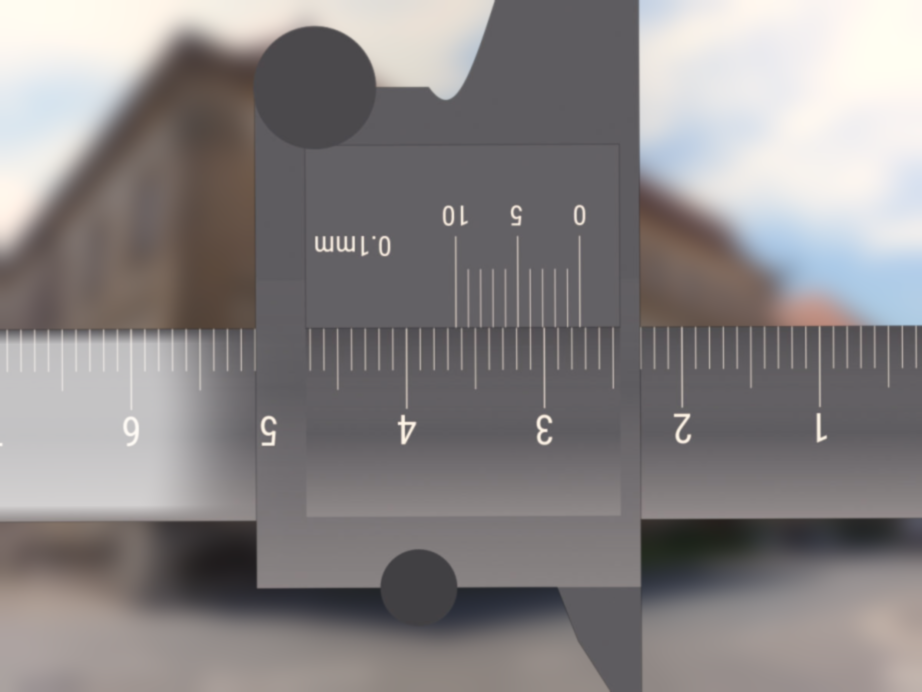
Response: 27.4; mm
